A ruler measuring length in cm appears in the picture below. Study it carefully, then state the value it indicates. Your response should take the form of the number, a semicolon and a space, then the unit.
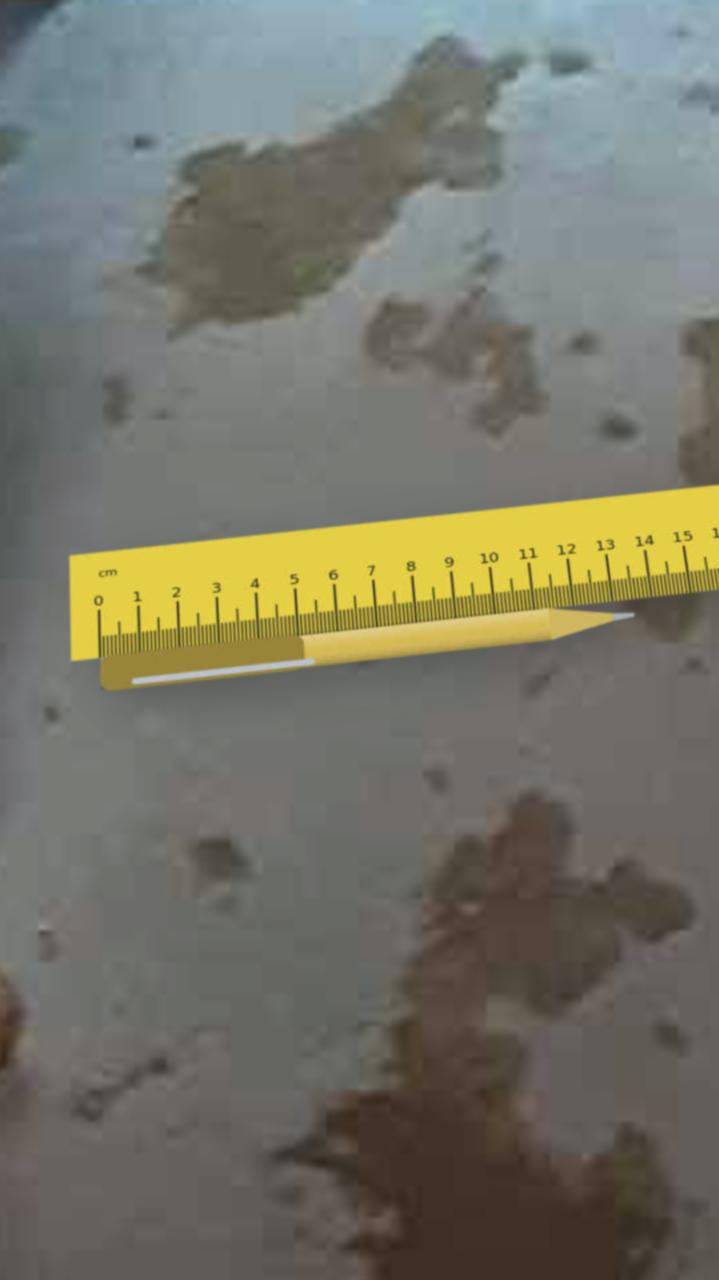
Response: 13.5; cm
